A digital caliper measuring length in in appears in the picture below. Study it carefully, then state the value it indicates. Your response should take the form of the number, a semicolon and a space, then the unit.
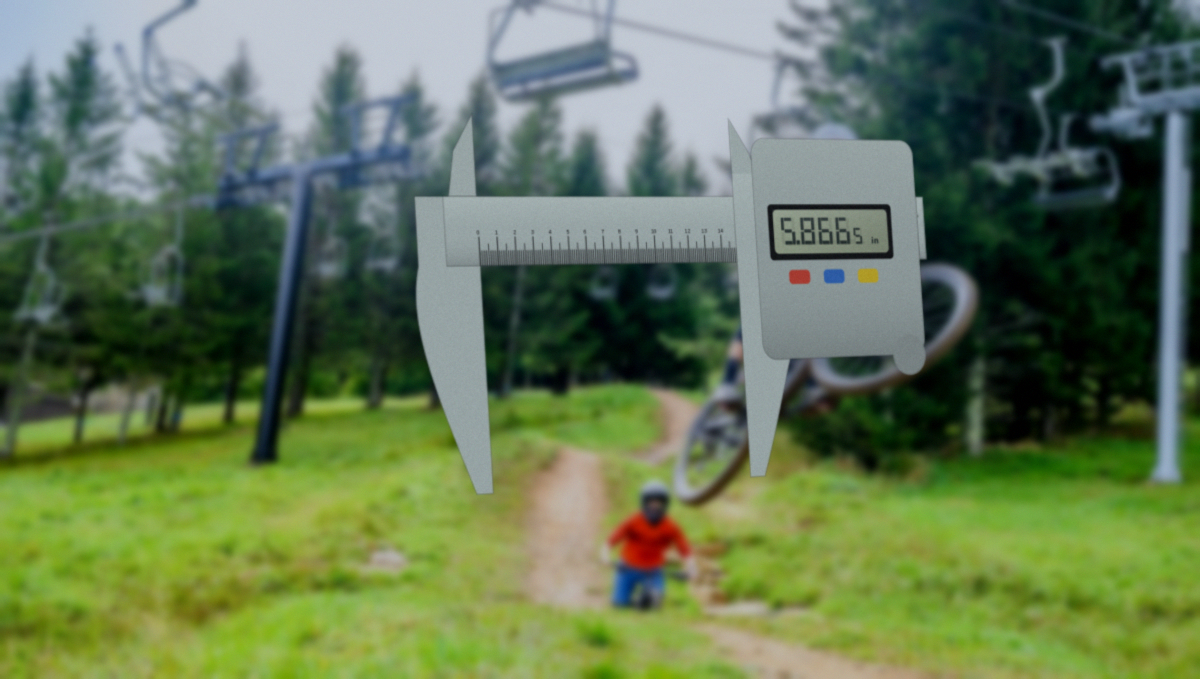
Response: 5.8665; in
